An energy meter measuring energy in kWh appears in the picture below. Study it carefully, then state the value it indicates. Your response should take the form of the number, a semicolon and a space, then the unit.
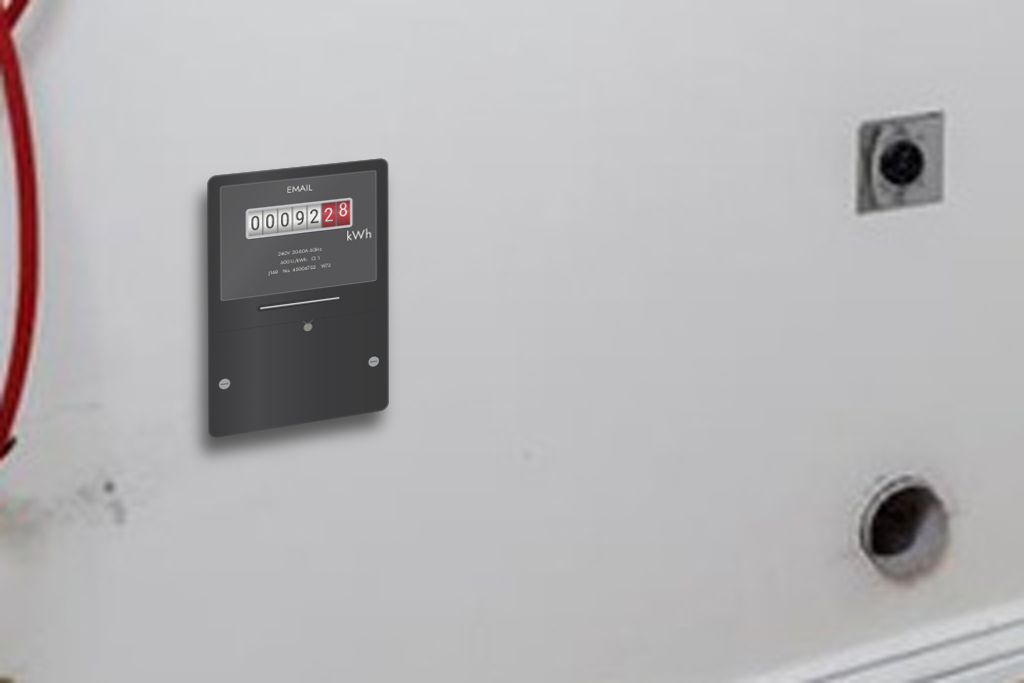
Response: 92.28; kWh
